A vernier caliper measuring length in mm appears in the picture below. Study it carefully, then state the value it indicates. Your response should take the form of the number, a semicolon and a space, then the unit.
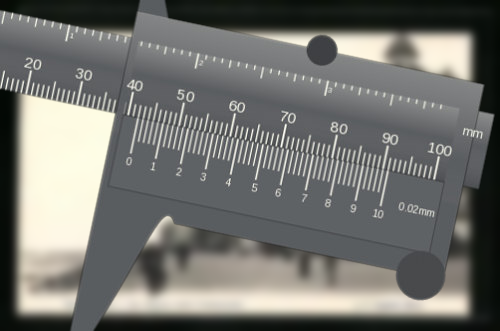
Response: 42.0; mm
